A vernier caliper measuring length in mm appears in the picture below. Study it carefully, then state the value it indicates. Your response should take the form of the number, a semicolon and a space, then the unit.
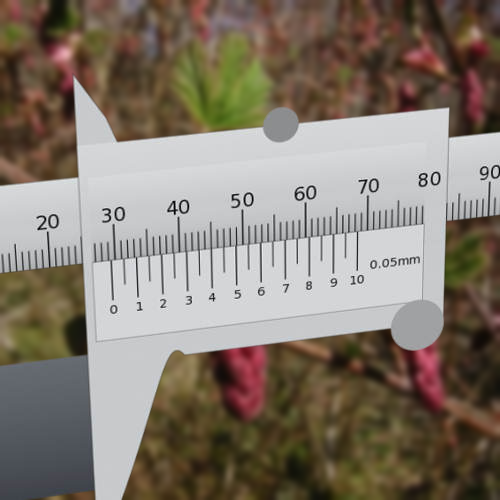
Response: 29.4; mm
